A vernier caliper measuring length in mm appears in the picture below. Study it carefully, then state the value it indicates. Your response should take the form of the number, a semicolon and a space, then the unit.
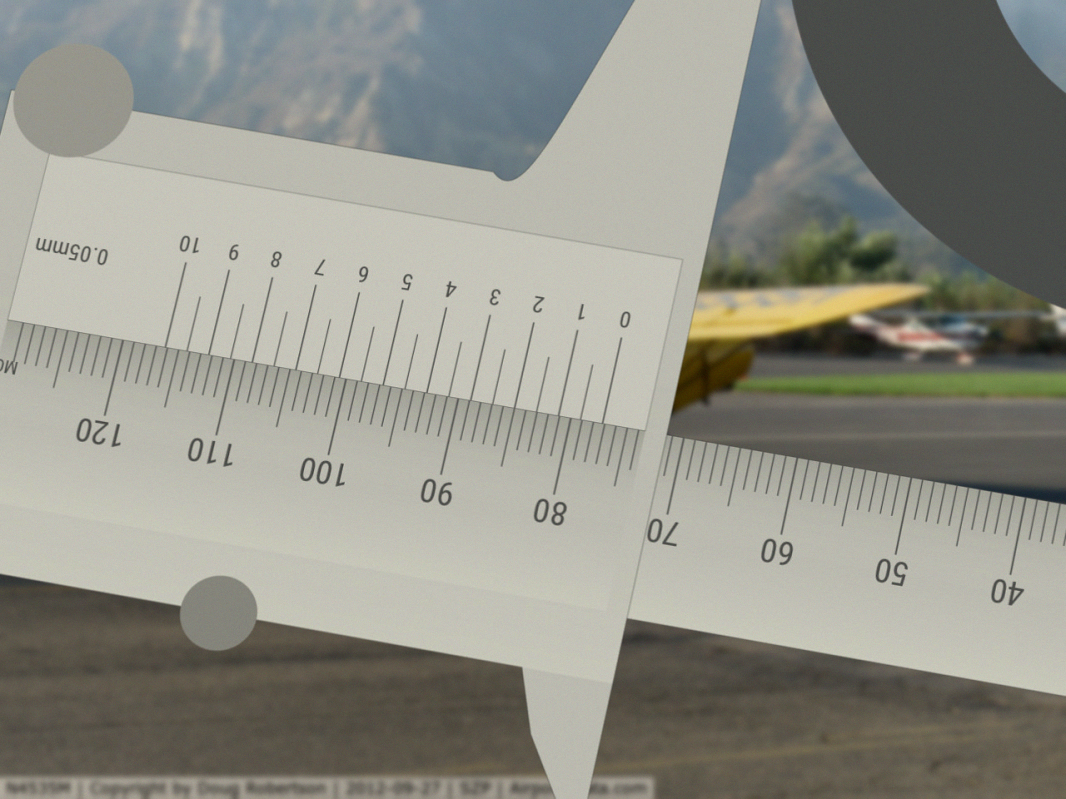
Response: 77.2; mm
